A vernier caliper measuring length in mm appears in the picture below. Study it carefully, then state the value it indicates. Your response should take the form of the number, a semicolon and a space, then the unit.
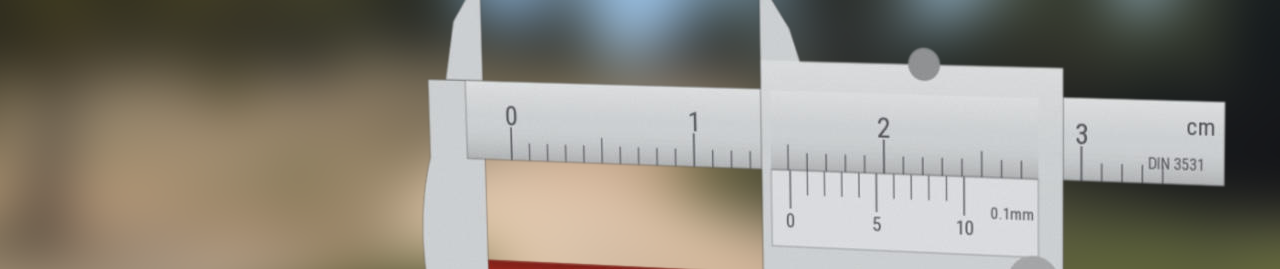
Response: 15.1; mm
